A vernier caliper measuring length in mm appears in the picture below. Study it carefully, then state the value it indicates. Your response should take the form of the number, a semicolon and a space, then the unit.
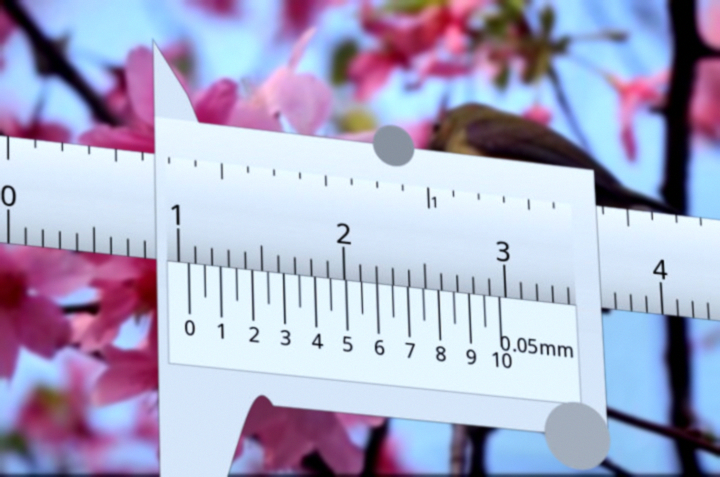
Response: 10.6; mm
